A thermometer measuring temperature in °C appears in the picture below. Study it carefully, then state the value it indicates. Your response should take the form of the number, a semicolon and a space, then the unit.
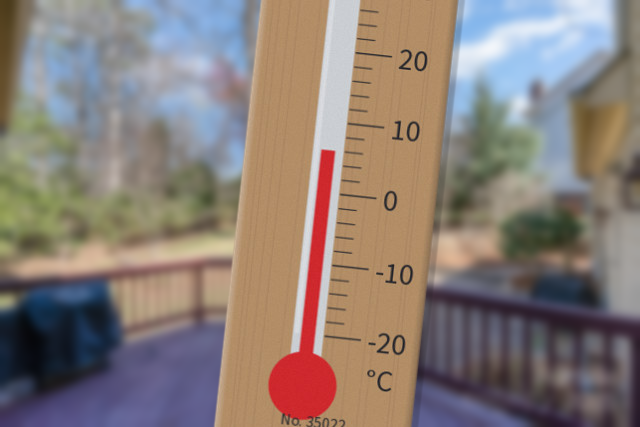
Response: 6; °C
